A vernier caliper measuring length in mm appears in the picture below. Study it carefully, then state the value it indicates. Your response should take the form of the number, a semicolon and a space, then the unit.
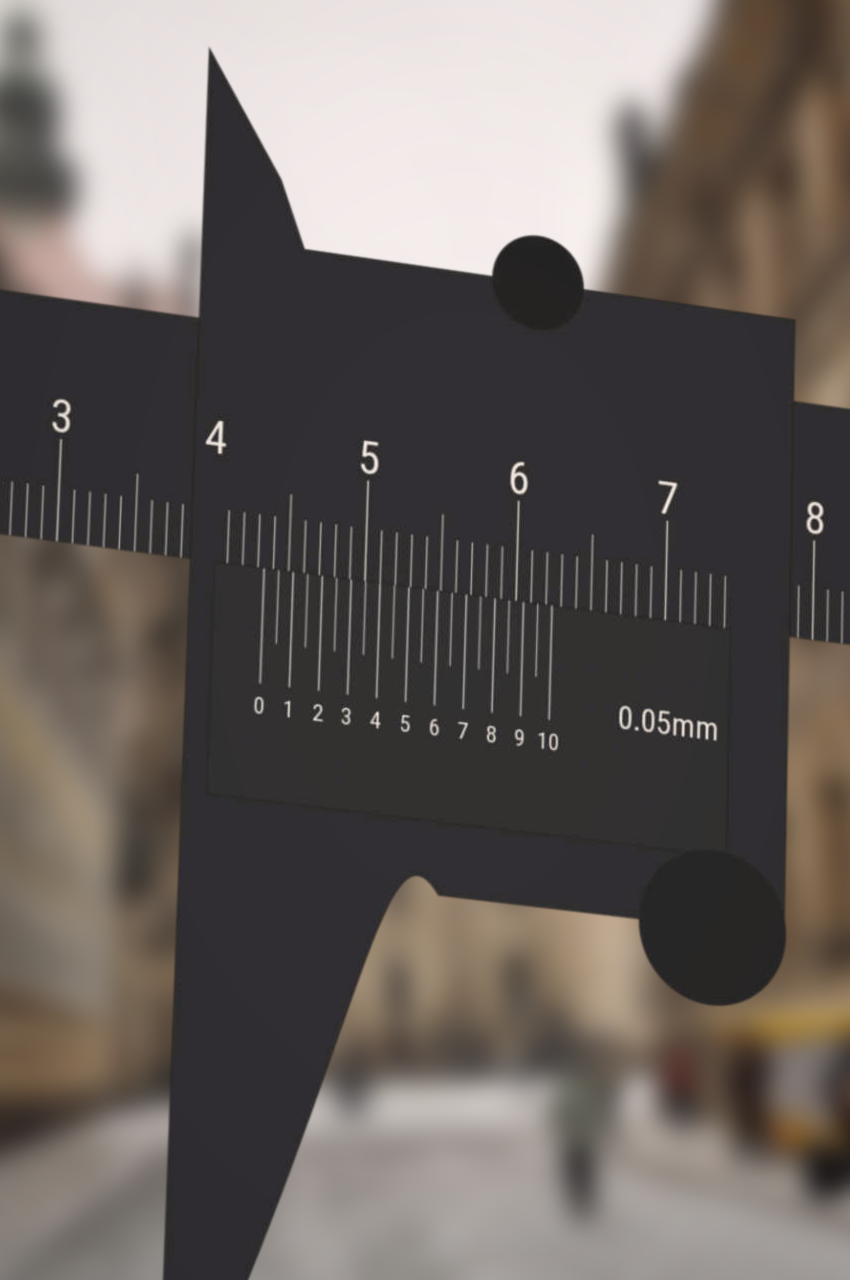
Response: 43.4; mm
